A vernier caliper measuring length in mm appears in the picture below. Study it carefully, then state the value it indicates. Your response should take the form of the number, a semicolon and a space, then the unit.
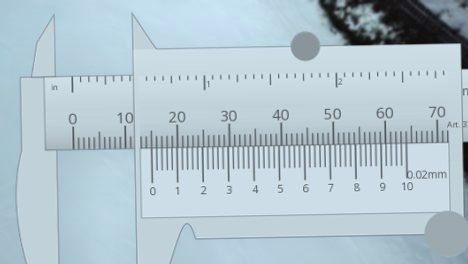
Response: 15.0; mm
